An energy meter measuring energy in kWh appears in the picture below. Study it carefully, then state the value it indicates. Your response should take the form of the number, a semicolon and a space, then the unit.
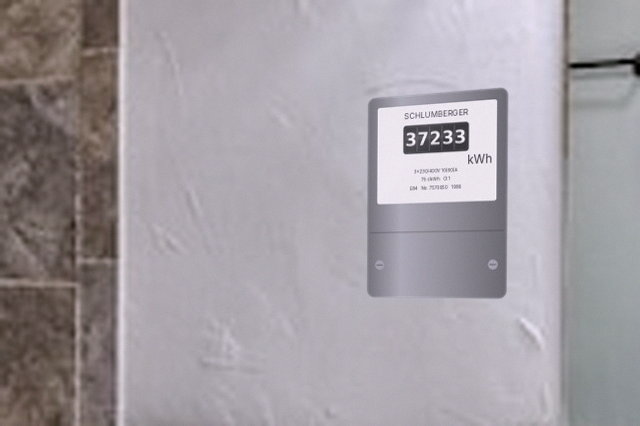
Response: 37233; kWh
